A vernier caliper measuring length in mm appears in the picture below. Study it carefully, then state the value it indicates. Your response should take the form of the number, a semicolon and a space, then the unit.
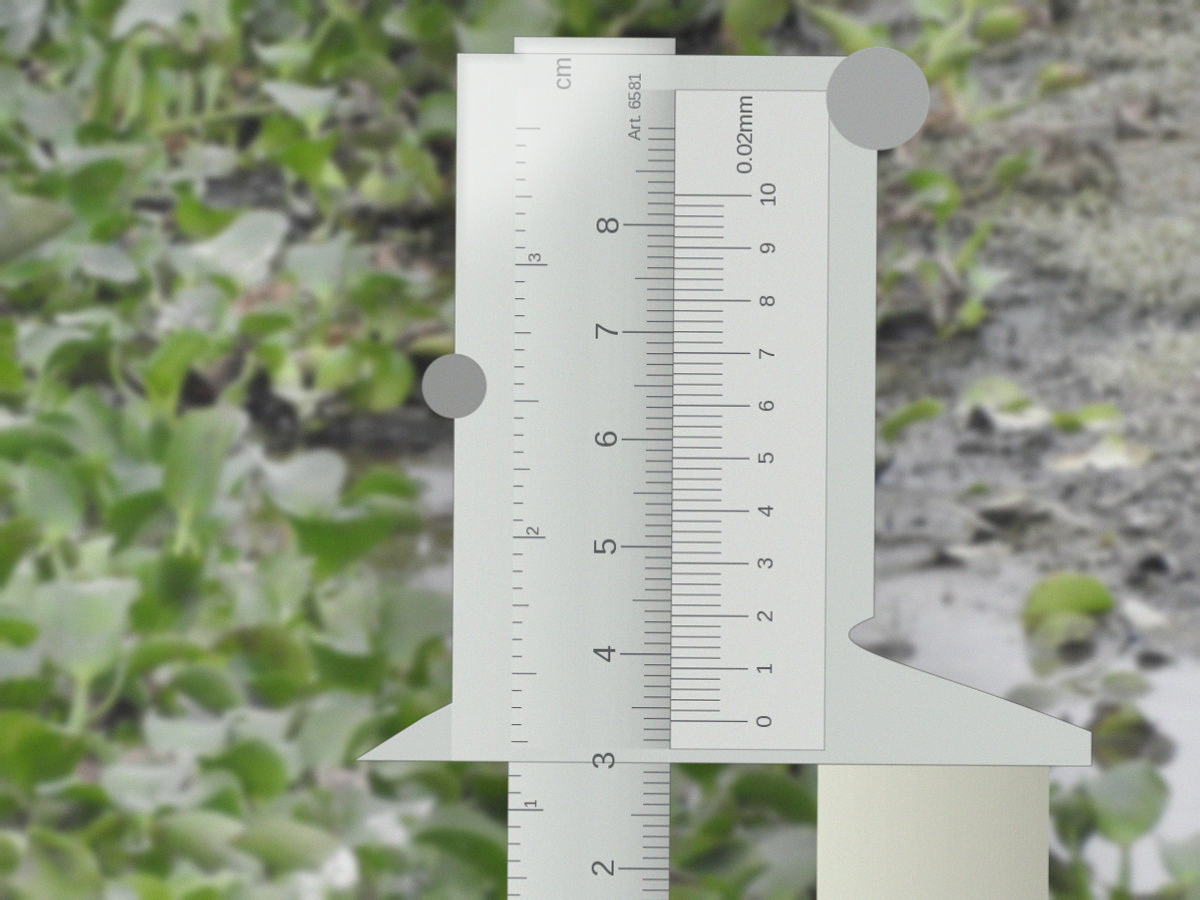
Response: 33.8; mm
